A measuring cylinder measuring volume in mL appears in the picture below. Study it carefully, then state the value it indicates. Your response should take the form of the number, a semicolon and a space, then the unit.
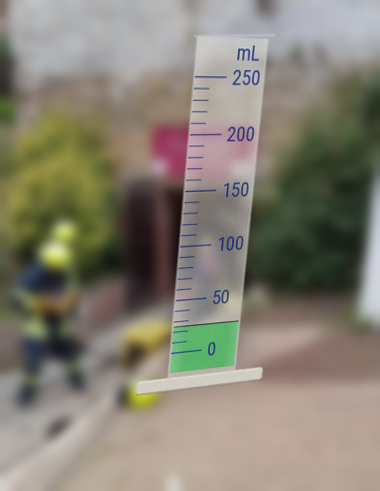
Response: 25; mL
